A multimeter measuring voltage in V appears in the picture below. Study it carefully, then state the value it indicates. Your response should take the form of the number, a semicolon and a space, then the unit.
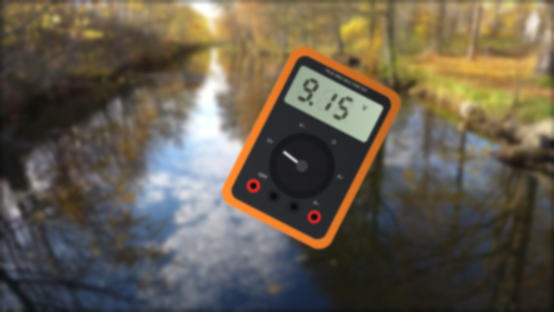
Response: 9.15; V
